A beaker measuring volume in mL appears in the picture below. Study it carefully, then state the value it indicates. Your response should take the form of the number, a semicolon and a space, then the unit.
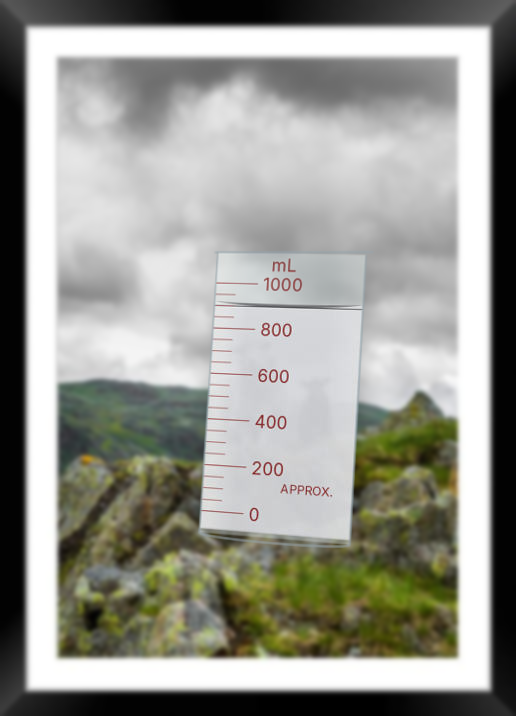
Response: 900; mL
